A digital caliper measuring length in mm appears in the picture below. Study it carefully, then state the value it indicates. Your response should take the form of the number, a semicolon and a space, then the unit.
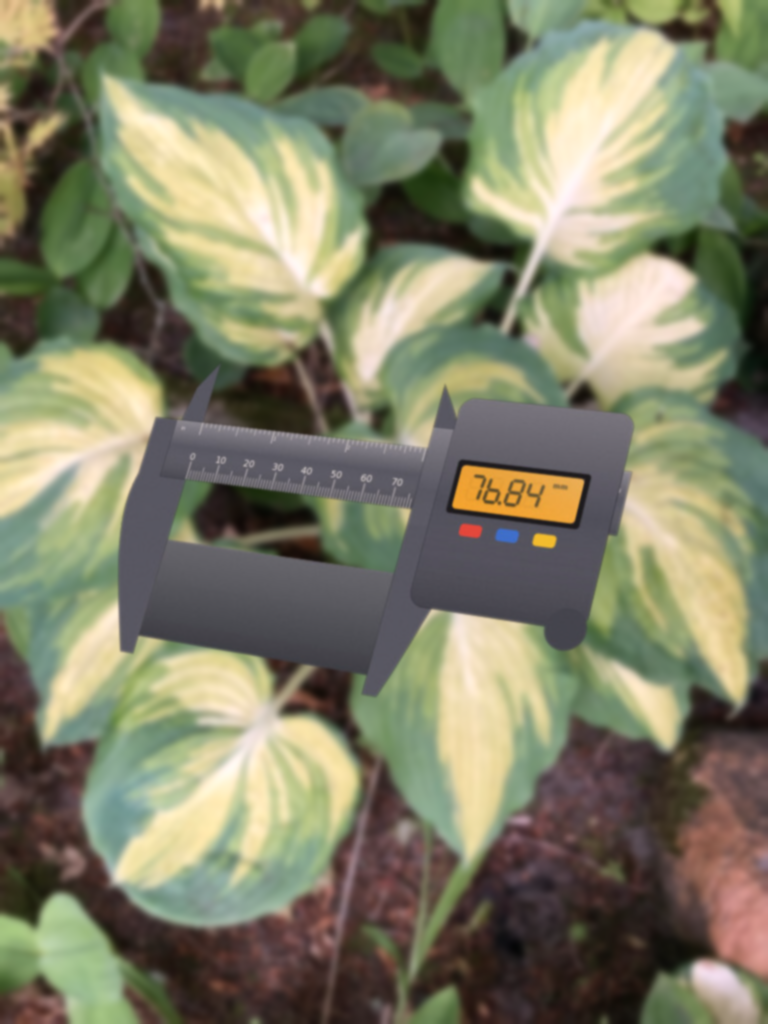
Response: 76.84; mm
